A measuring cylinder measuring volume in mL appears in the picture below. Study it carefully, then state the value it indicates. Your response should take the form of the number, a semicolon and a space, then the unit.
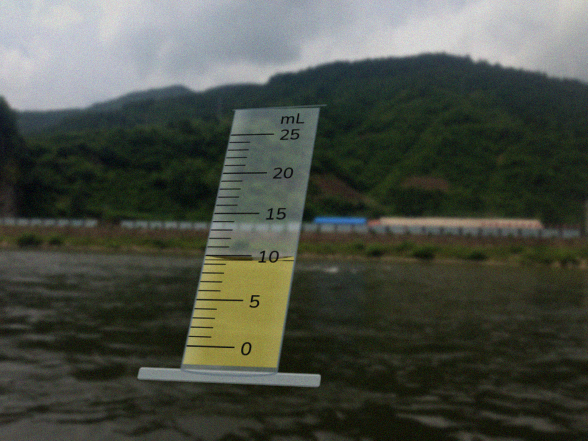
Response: 9.5; mL
